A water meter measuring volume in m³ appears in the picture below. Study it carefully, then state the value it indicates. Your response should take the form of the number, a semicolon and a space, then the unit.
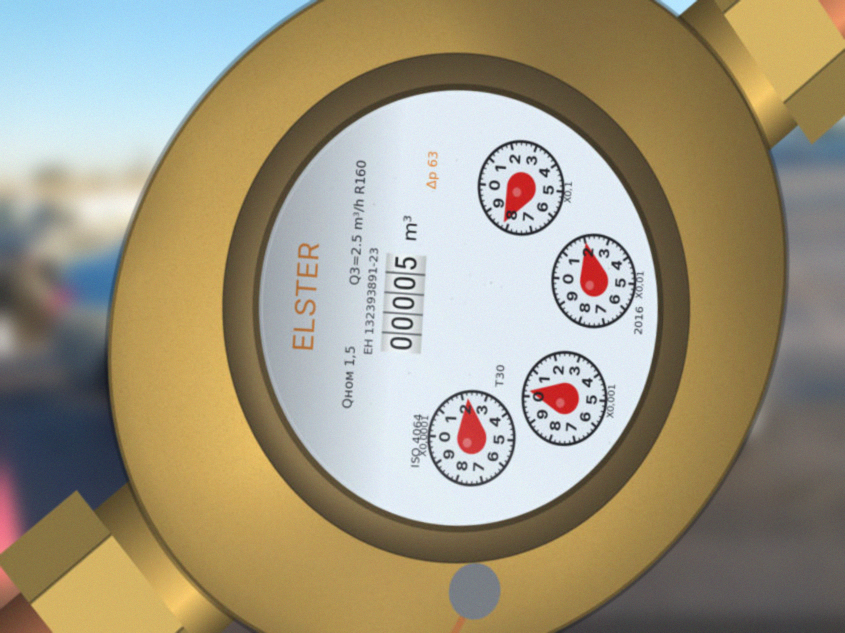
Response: 5.8202; m³
